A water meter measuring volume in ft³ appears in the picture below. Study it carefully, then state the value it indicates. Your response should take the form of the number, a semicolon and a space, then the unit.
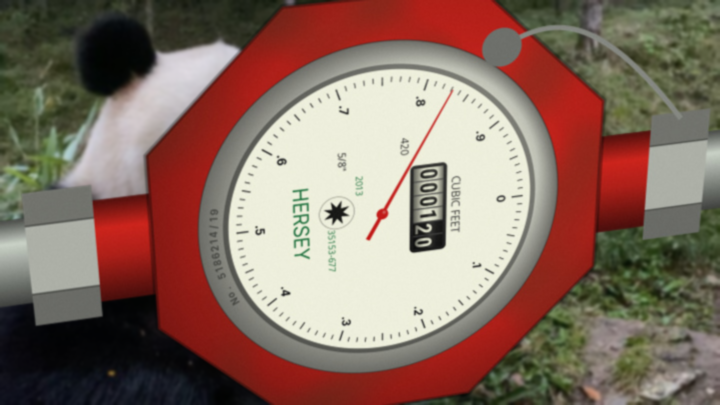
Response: 119.83; ft³
